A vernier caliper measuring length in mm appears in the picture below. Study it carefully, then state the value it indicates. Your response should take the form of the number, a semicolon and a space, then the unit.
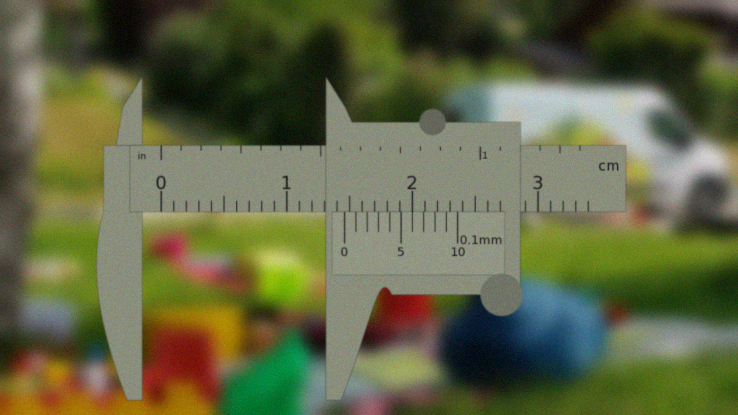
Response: 14.6; mm
